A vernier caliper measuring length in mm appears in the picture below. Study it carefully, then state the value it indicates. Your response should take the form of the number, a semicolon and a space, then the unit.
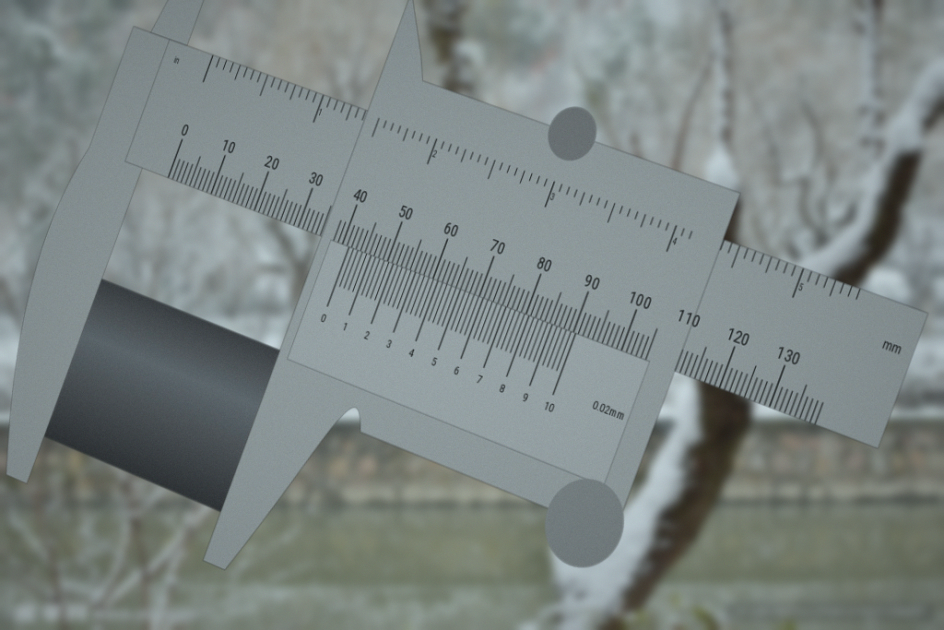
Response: 41.5; mm
